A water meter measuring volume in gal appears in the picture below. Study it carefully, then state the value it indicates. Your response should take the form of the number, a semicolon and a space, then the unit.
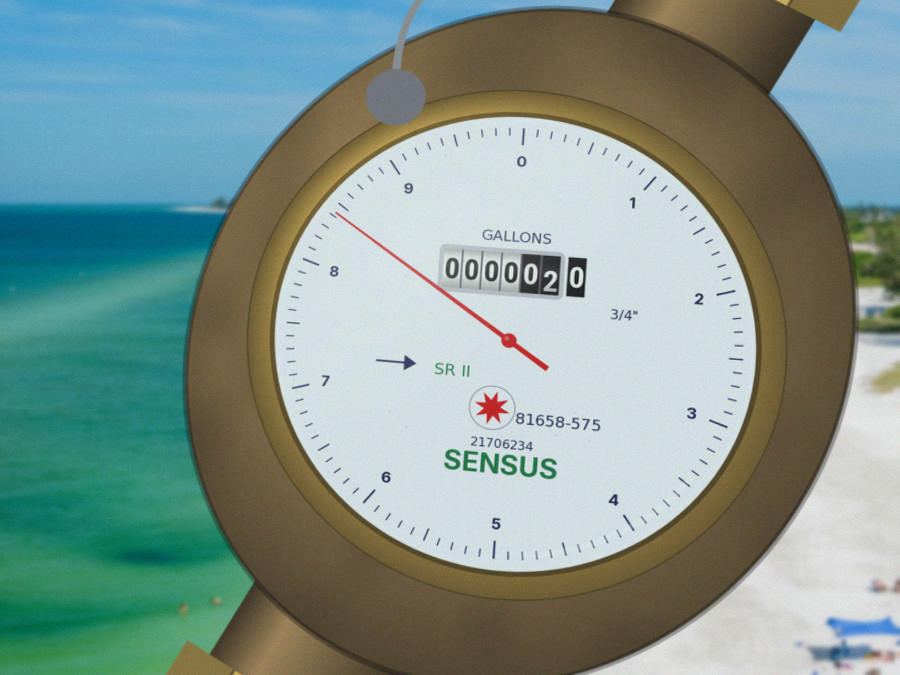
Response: 18.4; gal
